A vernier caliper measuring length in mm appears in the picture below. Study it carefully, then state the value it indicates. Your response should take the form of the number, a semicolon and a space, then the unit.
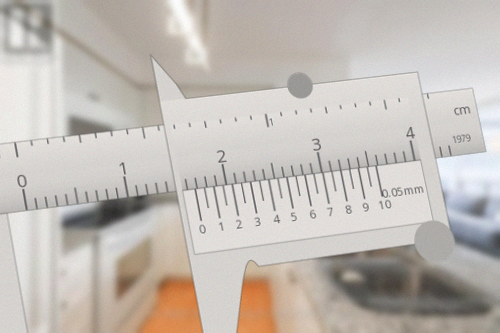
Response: 16.8; mm
